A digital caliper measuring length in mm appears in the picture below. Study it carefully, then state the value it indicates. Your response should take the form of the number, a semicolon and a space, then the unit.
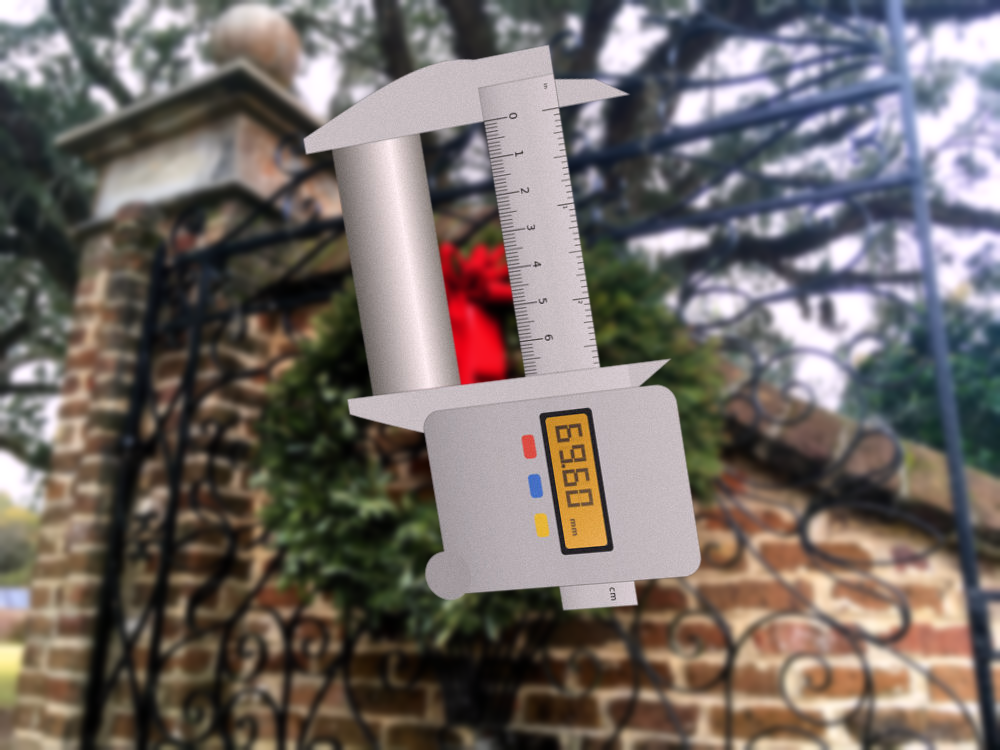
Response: 69.60; mm
